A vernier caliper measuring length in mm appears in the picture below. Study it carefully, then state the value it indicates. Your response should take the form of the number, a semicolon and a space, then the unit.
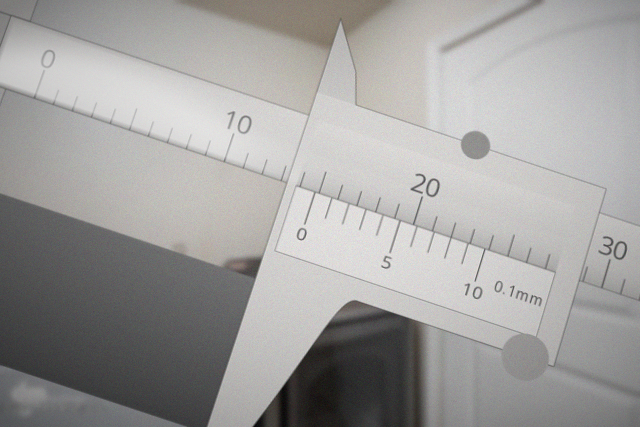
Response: 14.8; mm
